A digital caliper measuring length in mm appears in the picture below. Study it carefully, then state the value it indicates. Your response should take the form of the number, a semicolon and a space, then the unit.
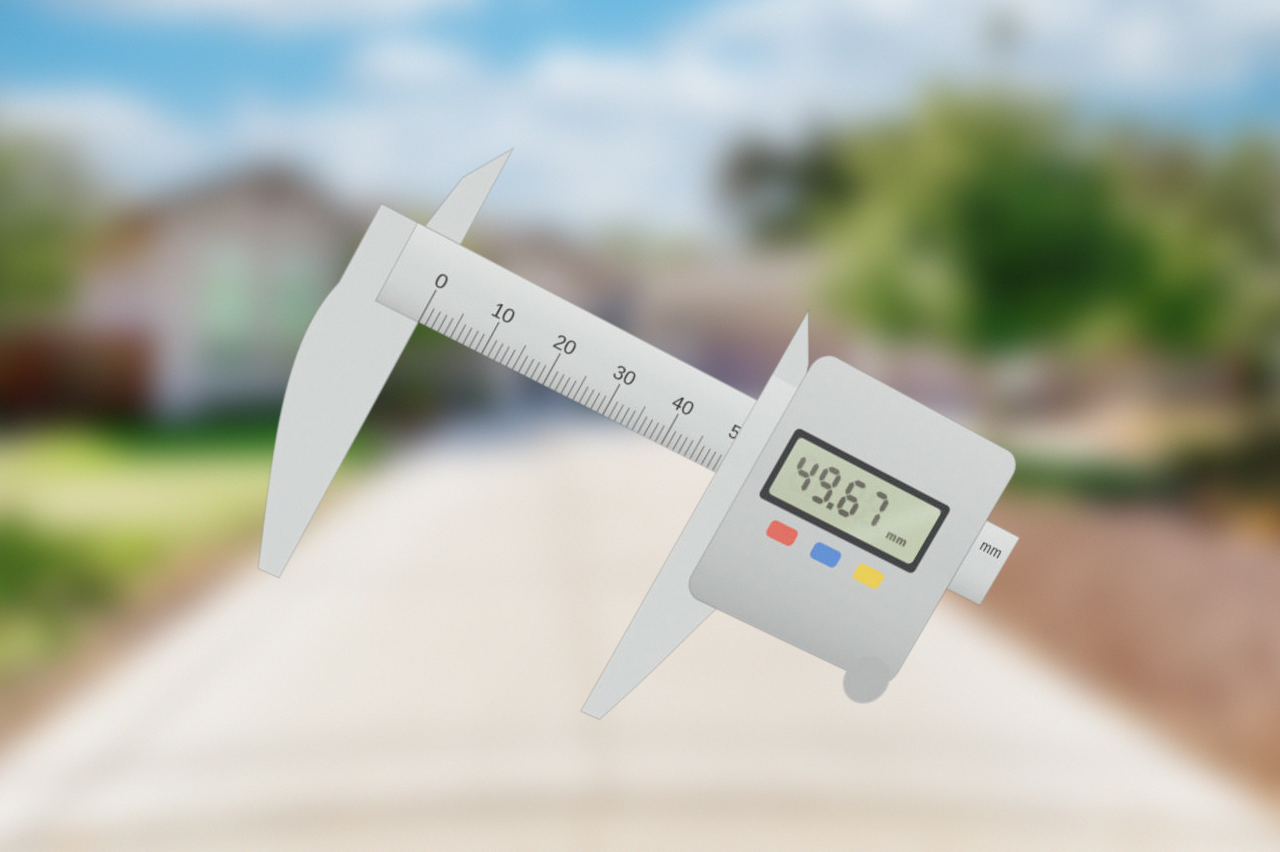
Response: 49.67; mm
